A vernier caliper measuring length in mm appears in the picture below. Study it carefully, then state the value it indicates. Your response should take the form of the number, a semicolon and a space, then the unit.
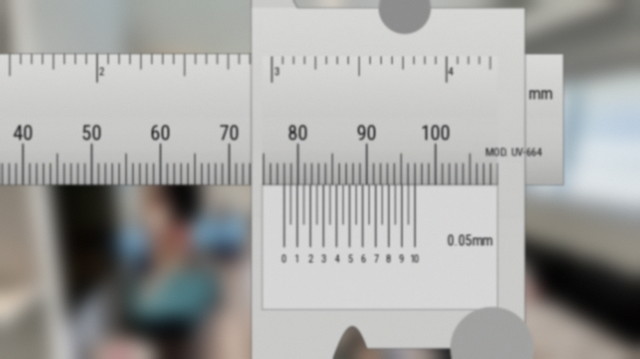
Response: 78.0; mm
